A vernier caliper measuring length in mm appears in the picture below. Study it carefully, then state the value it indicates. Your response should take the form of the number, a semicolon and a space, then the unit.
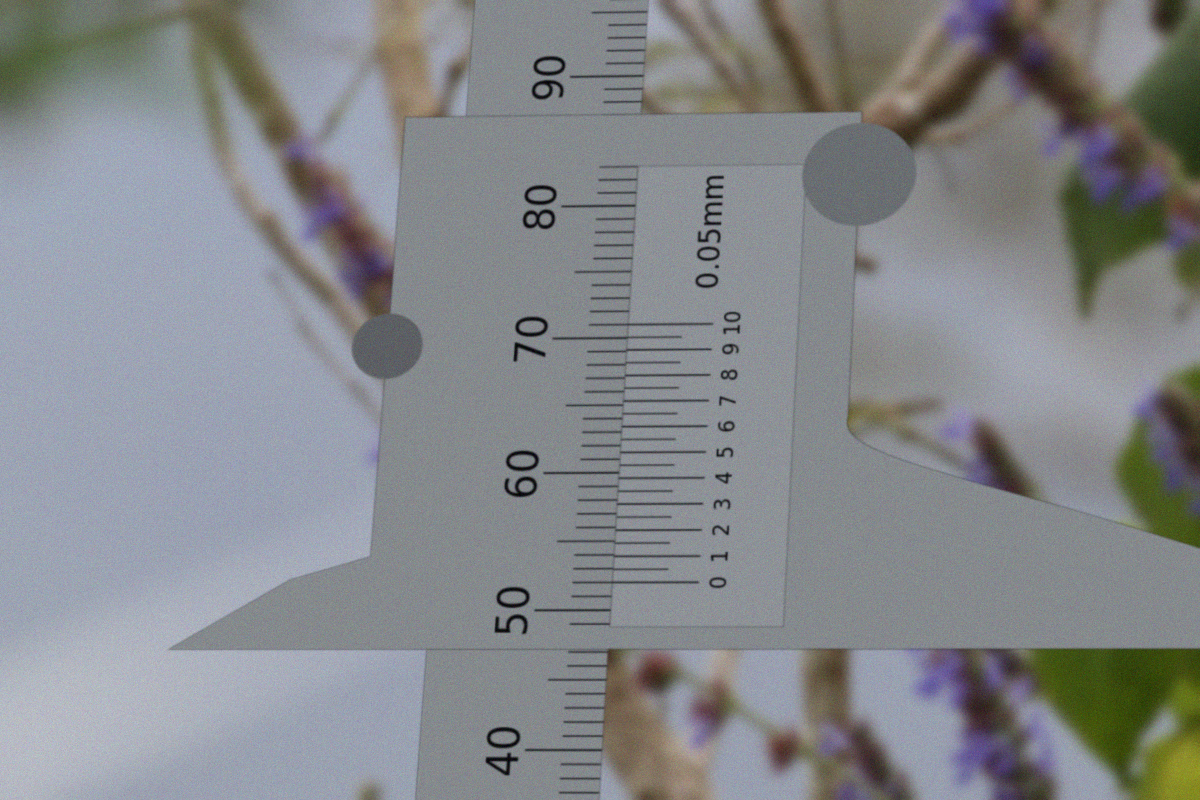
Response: 52.0; mm
